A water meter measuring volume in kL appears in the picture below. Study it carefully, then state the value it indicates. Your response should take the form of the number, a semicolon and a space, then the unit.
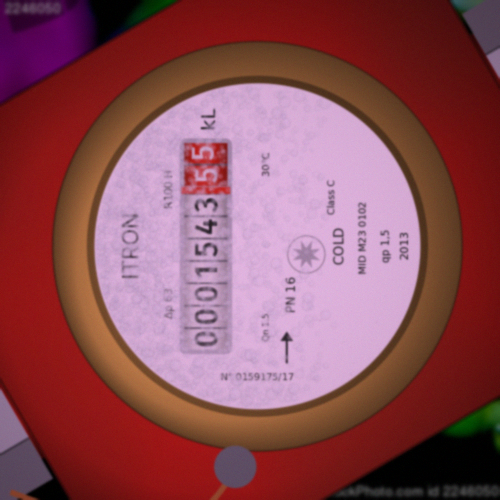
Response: 1543.55; kL
